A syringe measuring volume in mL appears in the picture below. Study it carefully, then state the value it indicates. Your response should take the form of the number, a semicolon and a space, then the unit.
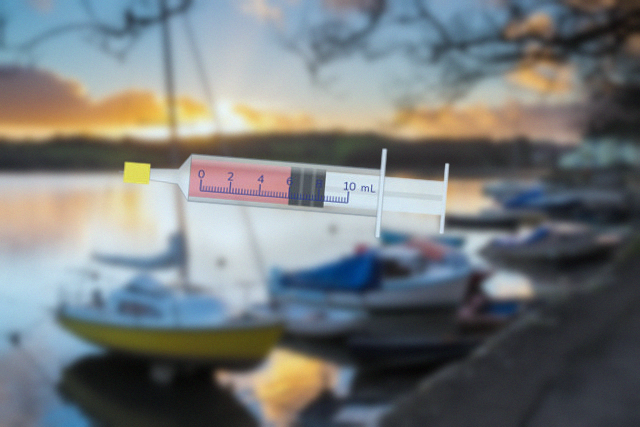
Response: 6; mL
